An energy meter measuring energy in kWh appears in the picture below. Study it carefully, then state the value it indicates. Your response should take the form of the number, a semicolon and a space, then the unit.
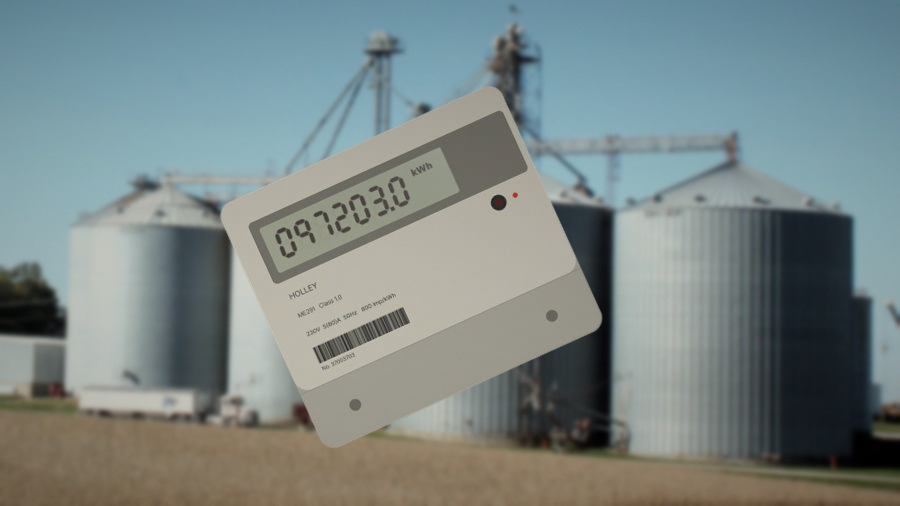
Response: 97203.0; kWh
